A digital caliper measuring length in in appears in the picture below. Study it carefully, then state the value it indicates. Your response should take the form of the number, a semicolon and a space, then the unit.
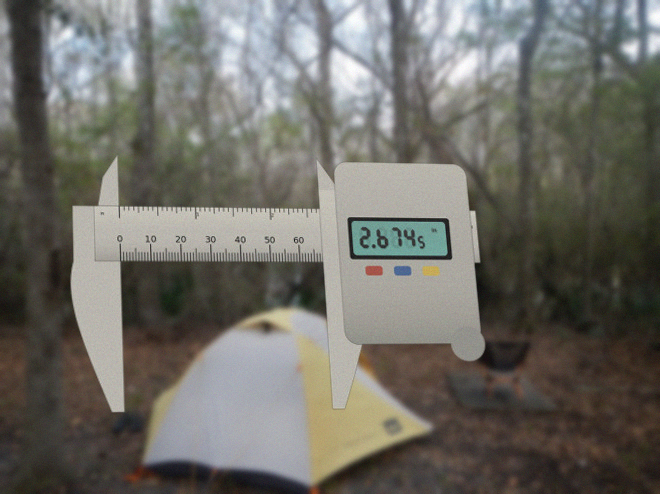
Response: 2.6745; in
